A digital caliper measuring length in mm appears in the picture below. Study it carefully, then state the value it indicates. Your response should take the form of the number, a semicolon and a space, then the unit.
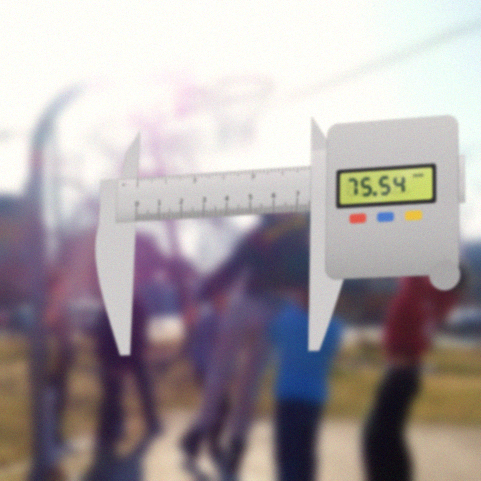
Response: 75.54; mm
